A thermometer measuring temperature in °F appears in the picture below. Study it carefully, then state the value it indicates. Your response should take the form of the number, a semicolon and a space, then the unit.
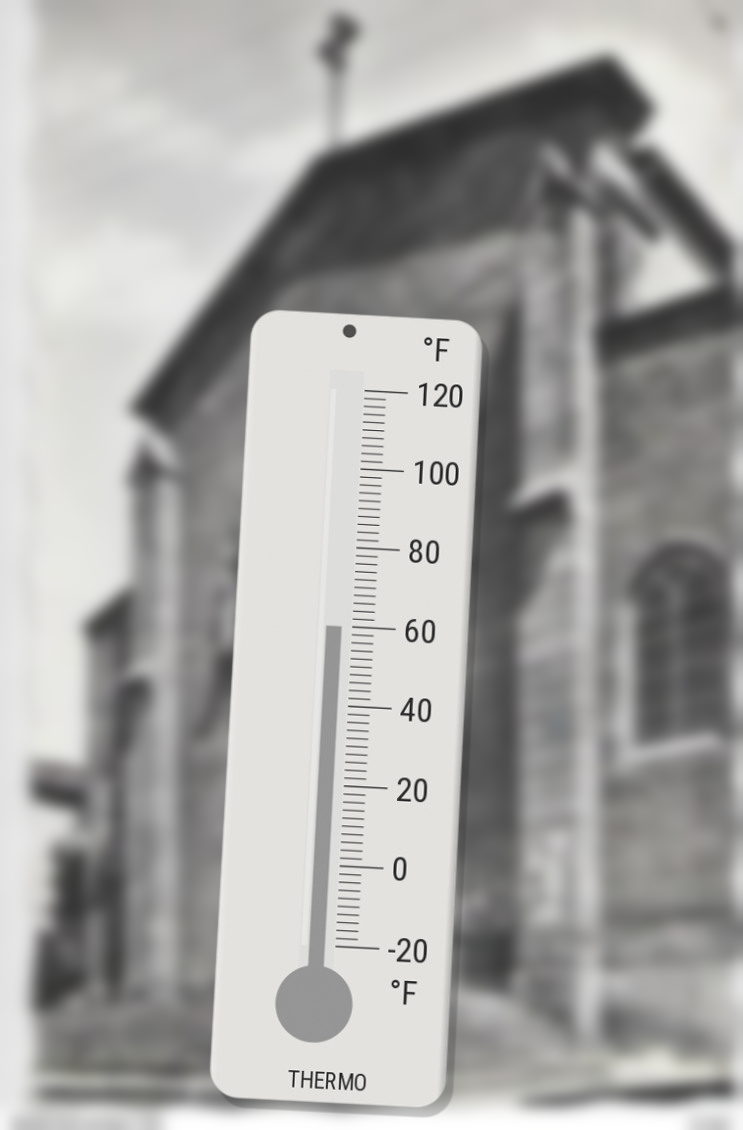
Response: 60; °F
